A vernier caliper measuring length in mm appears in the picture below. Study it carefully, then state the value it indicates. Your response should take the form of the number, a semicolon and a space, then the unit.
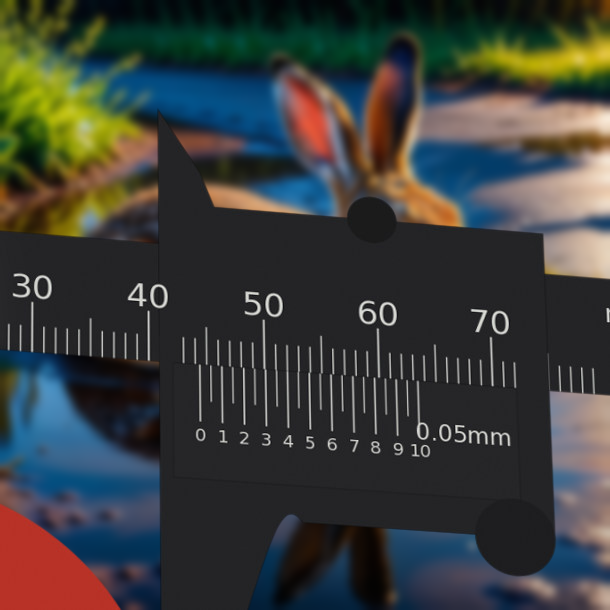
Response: 44.4; mm
